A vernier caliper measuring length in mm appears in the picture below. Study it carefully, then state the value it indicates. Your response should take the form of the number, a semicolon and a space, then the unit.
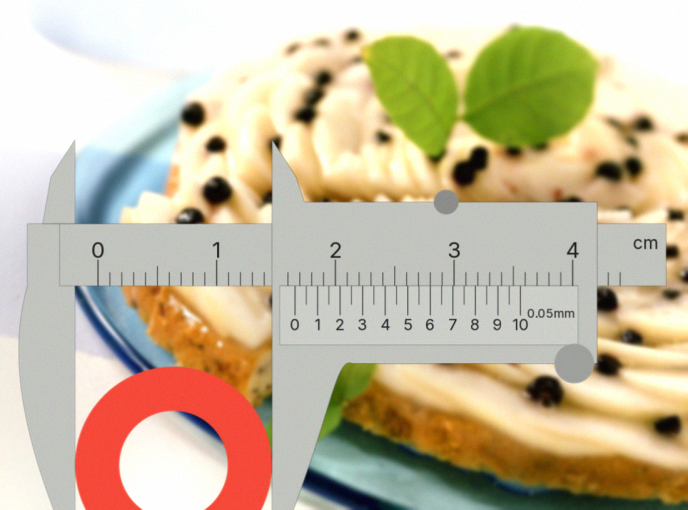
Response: 16.6; mm
